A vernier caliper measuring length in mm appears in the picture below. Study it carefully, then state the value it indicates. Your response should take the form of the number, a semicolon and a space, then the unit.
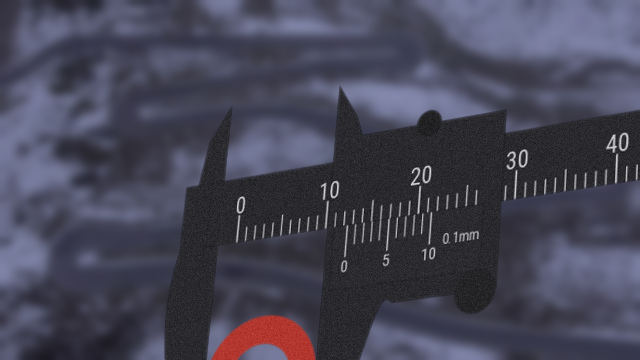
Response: 12.4; mm
